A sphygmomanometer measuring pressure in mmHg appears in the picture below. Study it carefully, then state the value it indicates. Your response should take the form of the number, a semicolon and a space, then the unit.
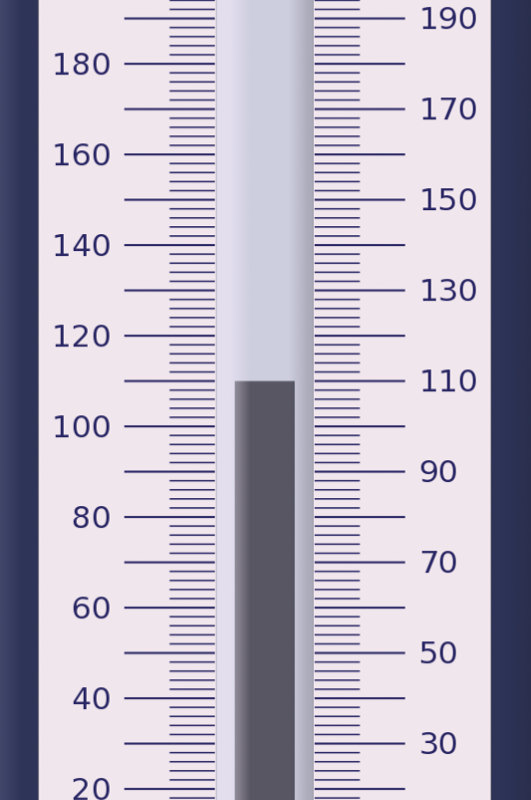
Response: 110; mmHg
